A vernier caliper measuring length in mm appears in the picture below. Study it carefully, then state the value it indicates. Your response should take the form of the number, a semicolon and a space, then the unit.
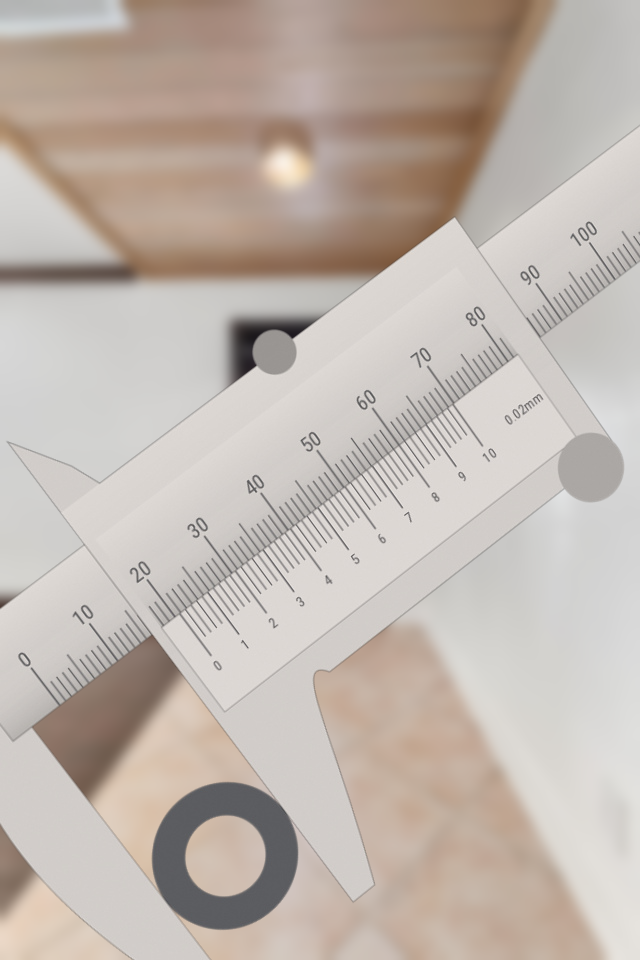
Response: 20.8; mm
